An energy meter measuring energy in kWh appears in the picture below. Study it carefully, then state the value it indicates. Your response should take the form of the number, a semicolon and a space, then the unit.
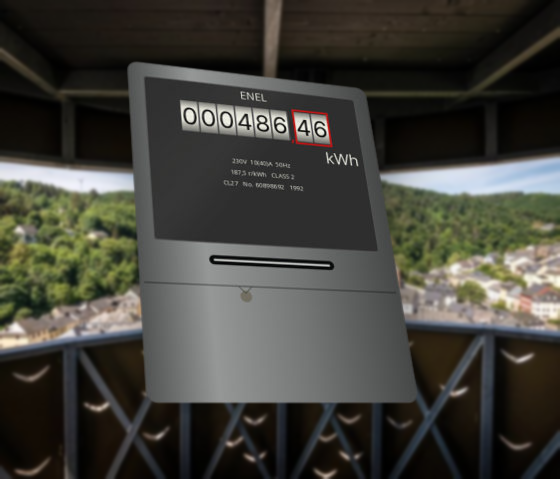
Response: 486.46; kWh
